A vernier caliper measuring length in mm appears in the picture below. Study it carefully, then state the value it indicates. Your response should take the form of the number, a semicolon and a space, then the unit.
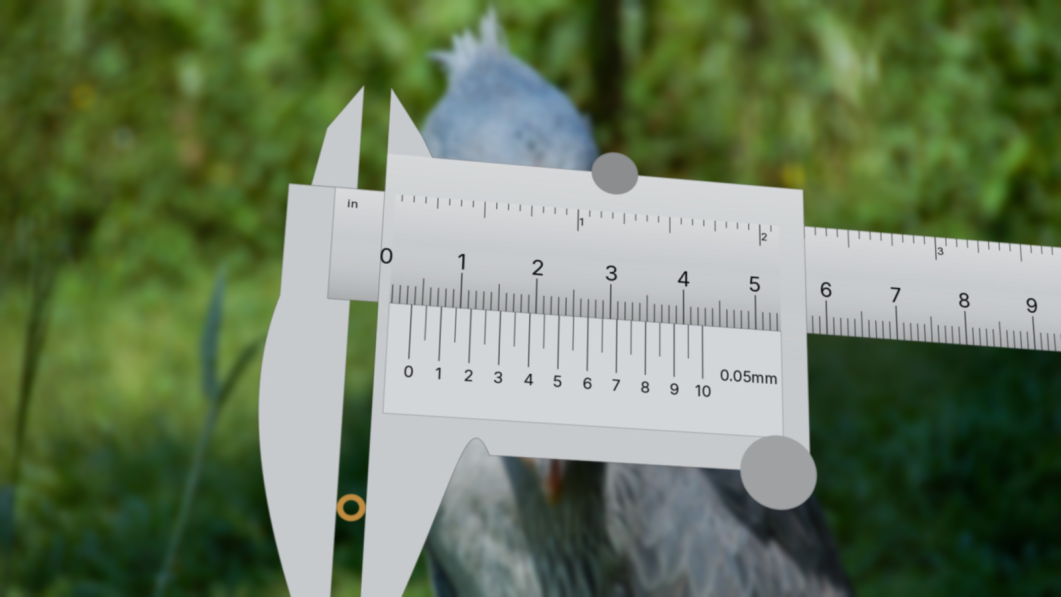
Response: 3.6; mm
